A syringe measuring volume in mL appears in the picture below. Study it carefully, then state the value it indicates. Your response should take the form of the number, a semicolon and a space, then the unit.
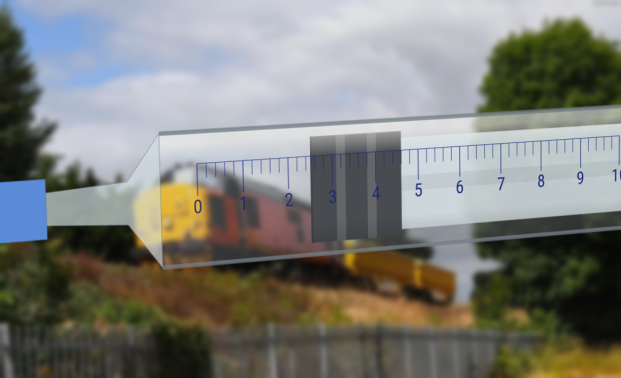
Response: 2.5; mL
